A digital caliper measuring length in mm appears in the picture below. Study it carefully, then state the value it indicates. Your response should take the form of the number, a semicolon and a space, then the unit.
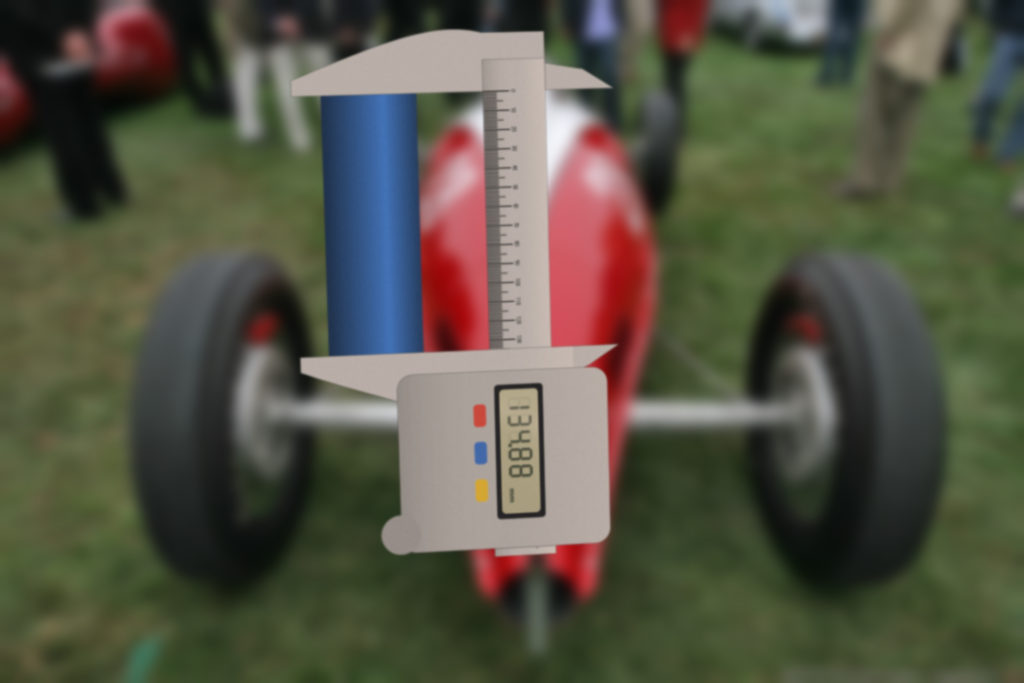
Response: 134.88; mm
